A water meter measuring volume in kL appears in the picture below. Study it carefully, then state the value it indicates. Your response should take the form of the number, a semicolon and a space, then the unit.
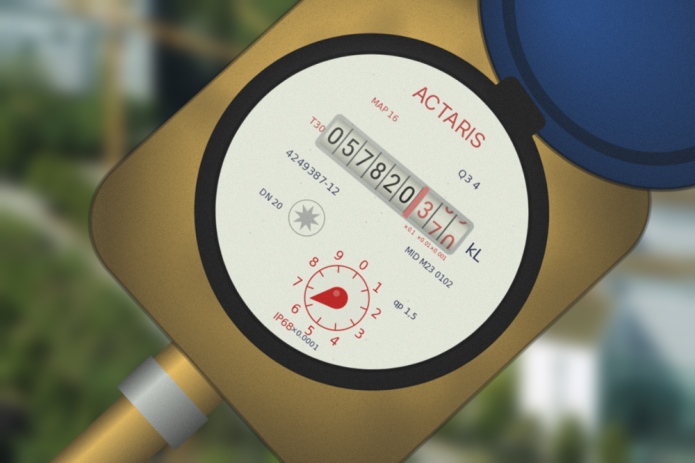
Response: 57820.3696; kL
